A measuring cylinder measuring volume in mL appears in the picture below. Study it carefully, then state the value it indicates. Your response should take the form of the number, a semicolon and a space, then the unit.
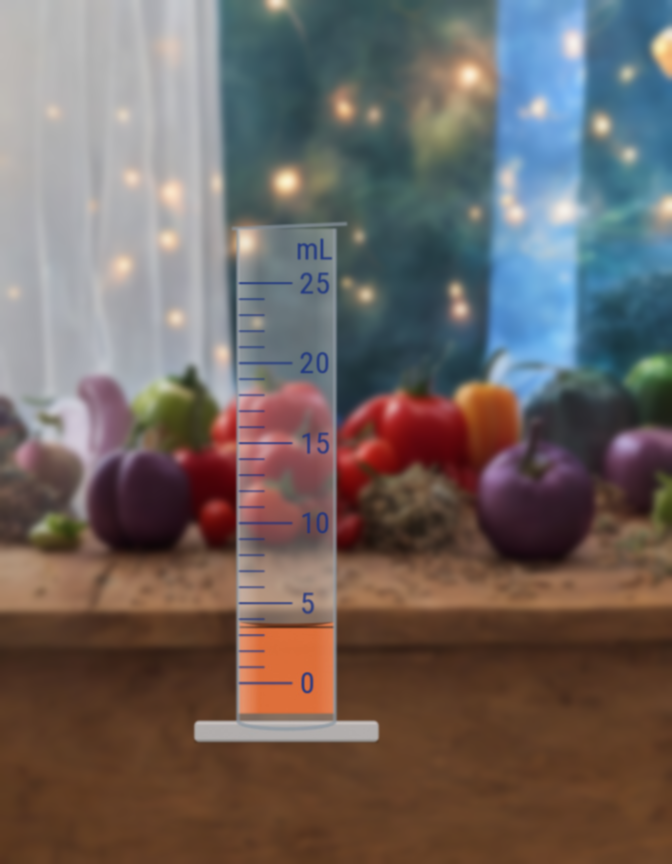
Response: 3.5; mL
